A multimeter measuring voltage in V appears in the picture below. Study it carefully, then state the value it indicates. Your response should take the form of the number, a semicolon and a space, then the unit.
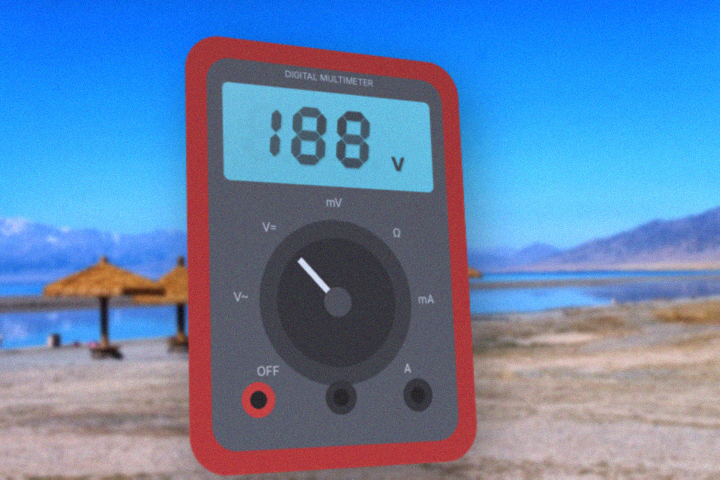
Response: 188; V
